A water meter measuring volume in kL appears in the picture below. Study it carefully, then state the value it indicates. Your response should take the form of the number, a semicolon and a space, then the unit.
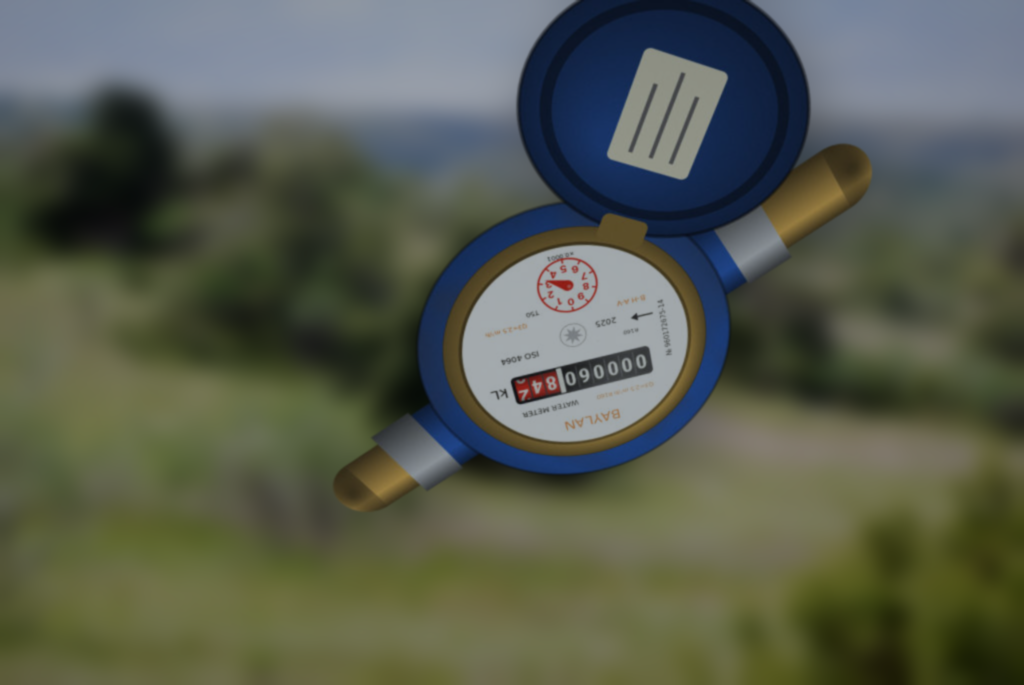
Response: 60.8423; kL
